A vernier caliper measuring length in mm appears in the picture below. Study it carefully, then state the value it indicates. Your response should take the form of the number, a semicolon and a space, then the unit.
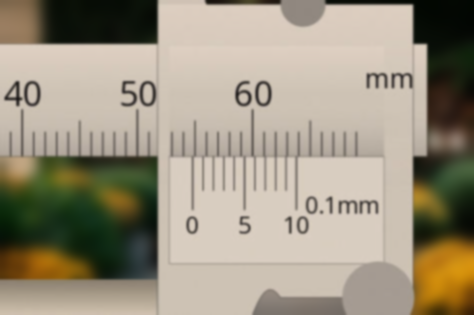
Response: 54.8; mm
